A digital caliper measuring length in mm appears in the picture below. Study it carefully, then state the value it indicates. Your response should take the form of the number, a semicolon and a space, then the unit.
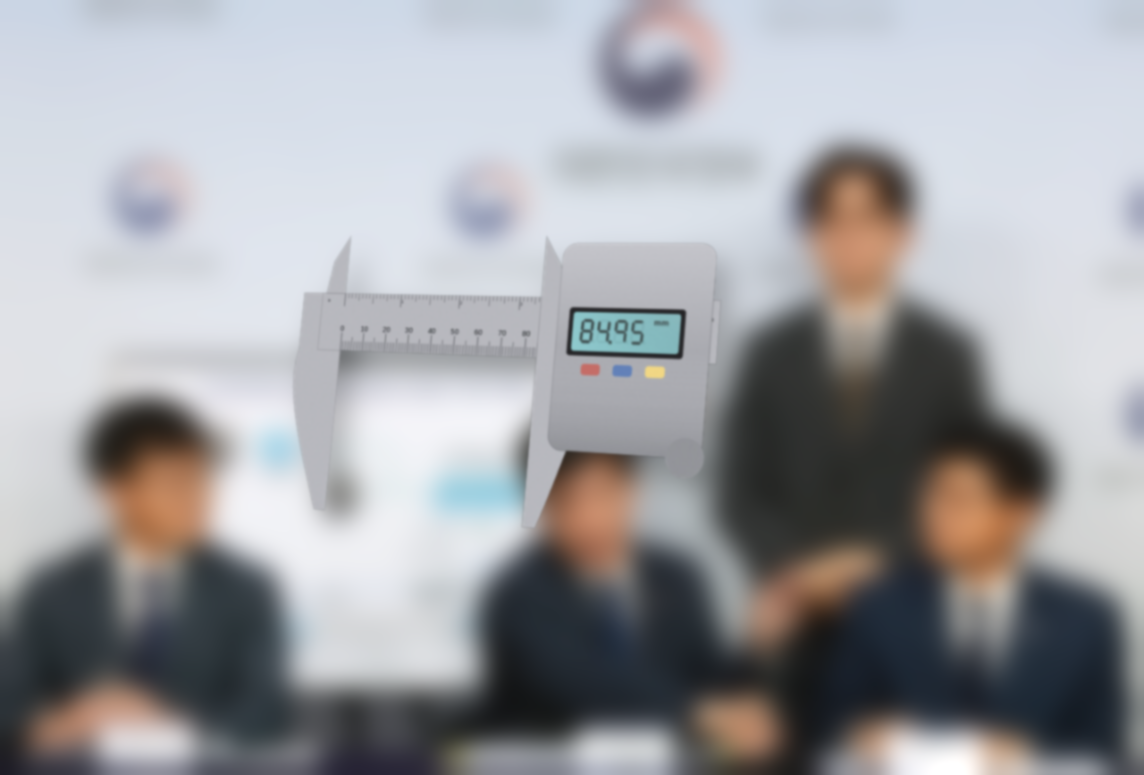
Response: 84.95; mm
